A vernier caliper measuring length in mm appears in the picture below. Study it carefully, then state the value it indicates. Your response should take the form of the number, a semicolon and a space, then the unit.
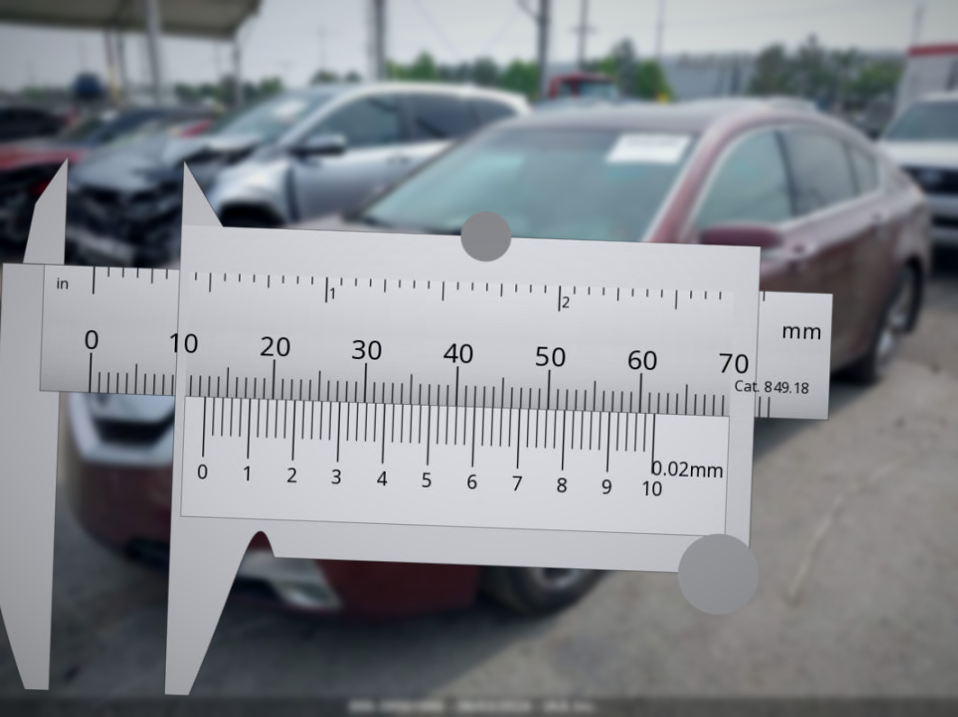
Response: 12.6; mm
